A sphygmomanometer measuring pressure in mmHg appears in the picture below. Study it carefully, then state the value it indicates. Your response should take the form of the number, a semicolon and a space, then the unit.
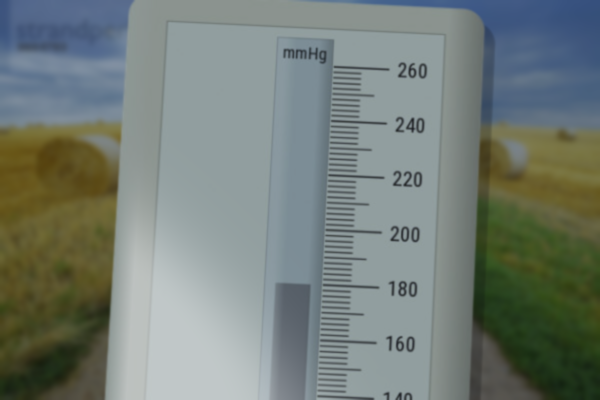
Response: 180; mmHg
